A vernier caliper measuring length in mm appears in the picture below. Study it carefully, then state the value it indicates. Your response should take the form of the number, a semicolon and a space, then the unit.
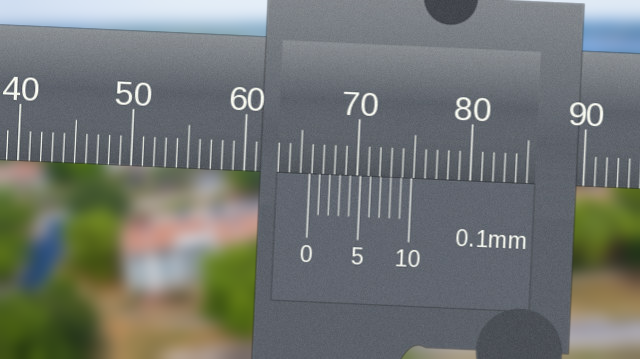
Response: 65.8; mm
